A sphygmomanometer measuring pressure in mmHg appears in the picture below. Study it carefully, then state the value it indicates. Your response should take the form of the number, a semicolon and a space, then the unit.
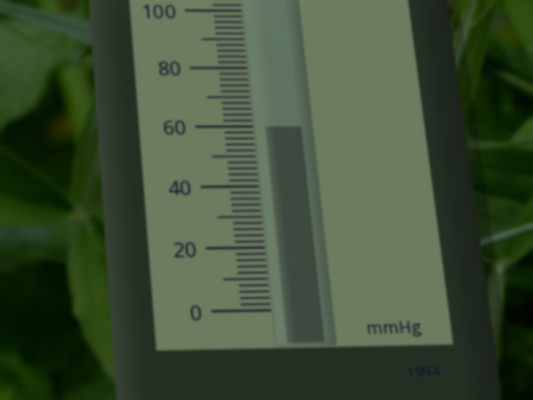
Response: 60; mmHg
